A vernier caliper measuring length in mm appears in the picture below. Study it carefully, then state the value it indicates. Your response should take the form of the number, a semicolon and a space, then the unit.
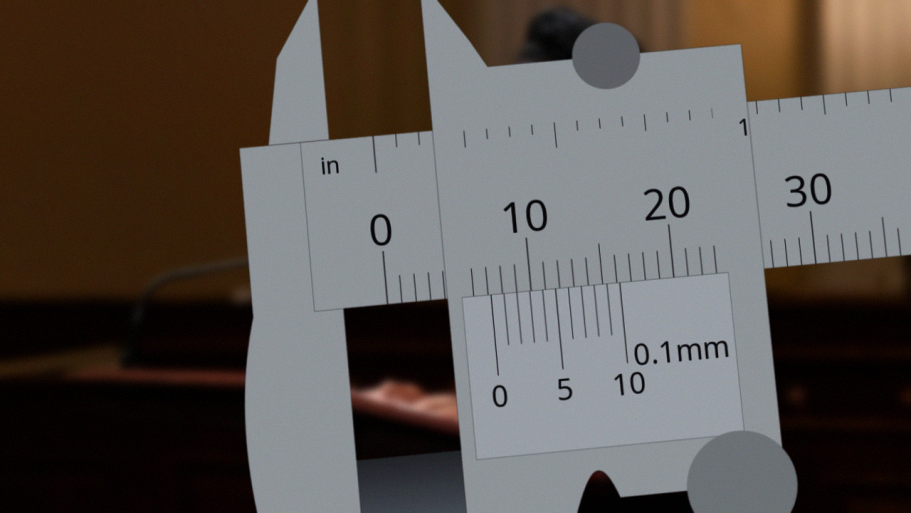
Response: 7.2; mm
